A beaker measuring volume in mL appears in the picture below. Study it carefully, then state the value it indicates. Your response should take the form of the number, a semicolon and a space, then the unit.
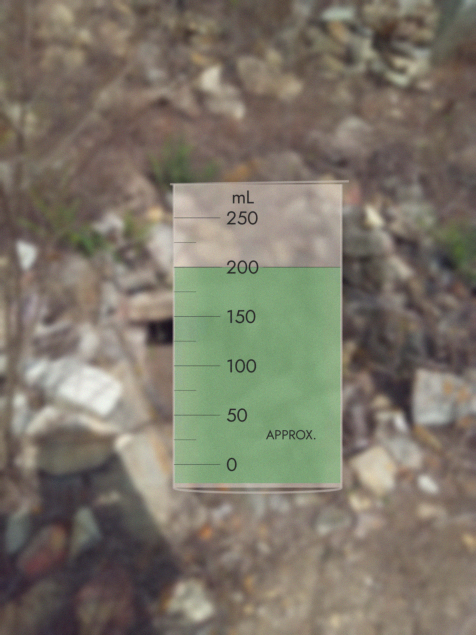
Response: 200; mL
